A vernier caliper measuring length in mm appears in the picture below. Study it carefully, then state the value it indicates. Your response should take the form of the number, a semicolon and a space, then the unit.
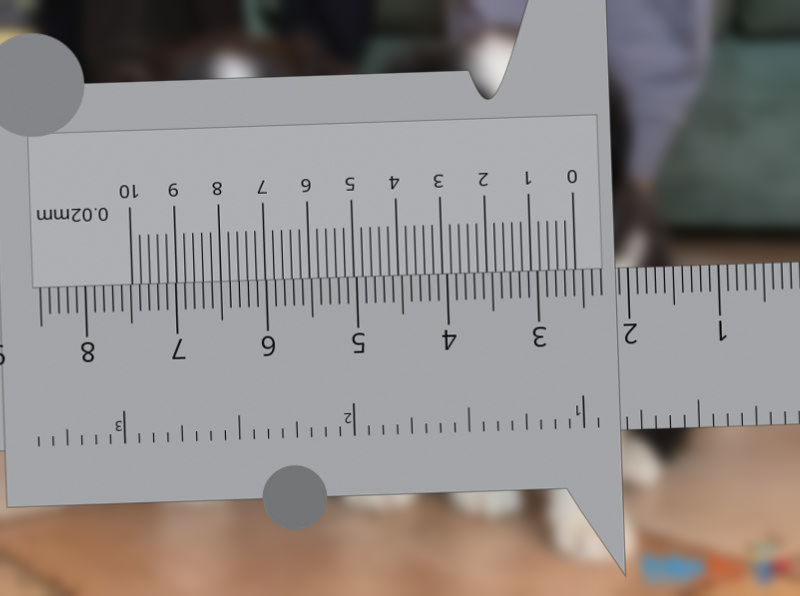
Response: 25.8; mm
